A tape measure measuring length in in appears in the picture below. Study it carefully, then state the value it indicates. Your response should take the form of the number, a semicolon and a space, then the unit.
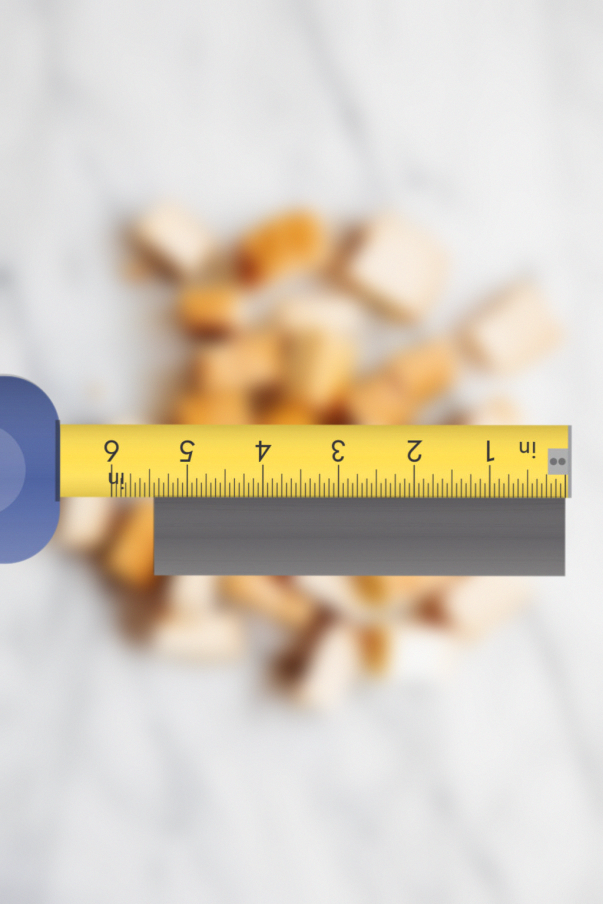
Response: 5.4375; in
